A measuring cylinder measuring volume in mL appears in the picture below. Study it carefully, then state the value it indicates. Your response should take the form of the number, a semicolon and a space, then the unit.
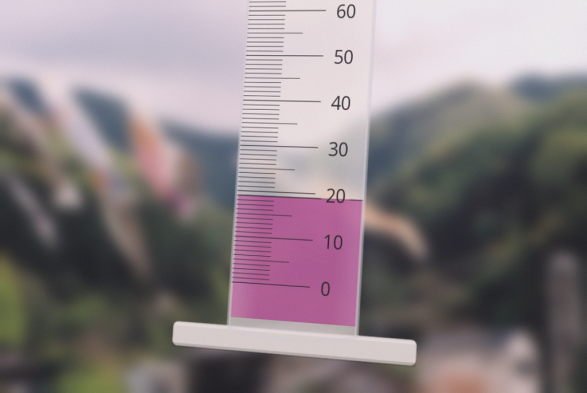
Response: 19; mL
